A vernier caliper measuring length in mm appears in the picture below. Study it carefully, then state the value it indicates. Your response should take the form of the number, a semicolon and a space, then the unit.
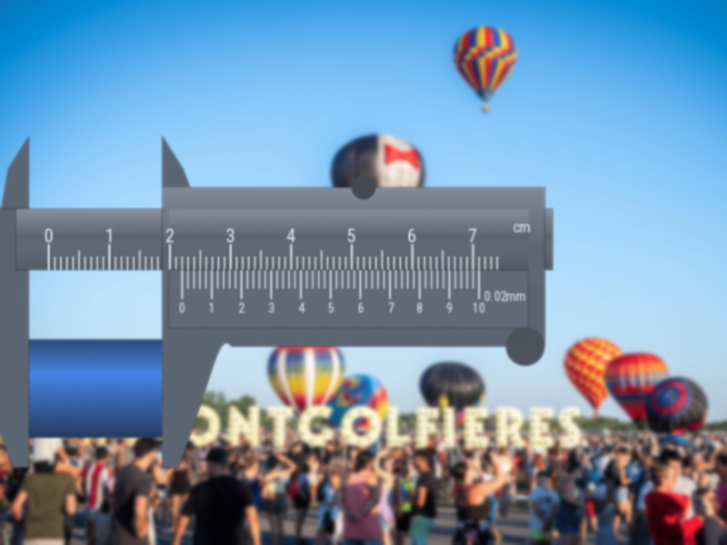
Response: 22.0; mm
